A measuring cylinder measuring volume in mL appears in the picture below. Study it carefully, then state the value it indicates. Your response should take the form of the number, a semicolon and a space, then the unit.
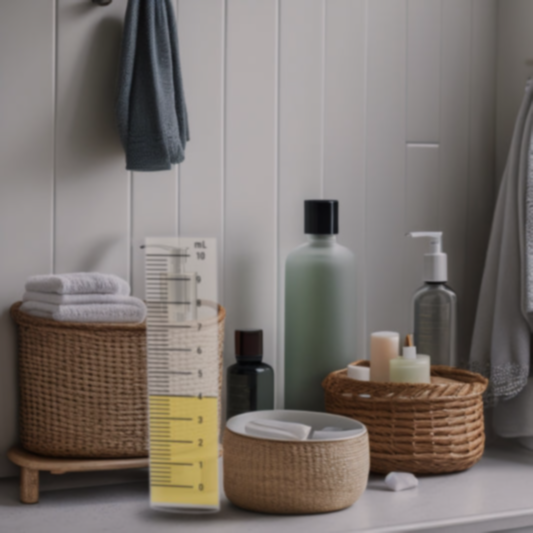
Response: 4; mL
